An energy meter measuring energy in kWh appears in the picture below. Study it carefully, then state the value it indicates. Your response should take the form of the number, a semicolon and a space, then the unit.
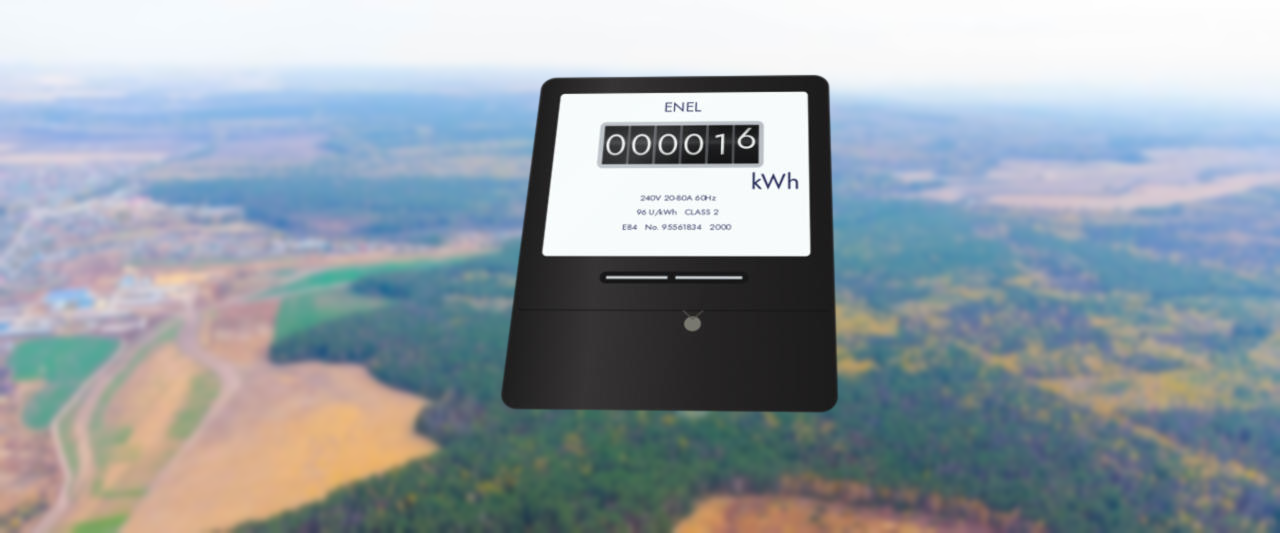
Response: 16; kWh
